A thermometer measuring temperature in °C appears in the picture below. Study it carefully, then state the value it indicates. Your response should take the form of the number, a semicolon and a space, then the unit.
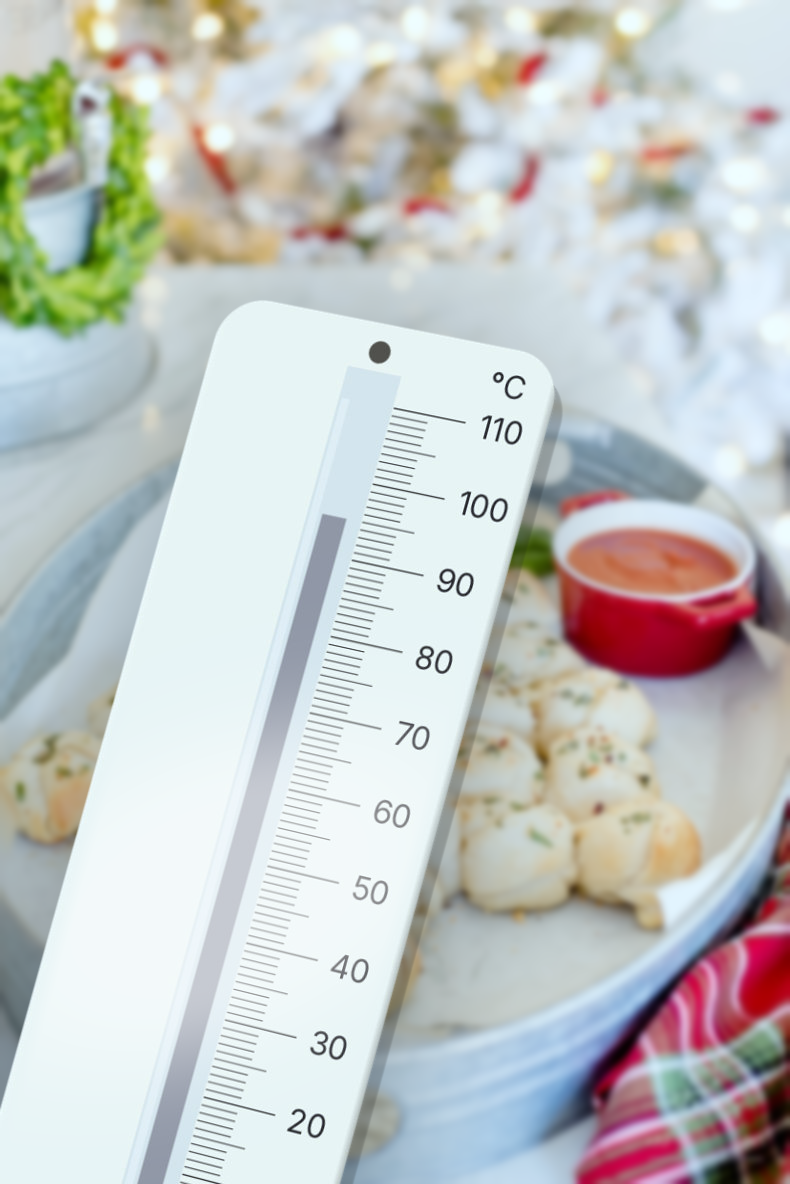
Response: 95; °C
